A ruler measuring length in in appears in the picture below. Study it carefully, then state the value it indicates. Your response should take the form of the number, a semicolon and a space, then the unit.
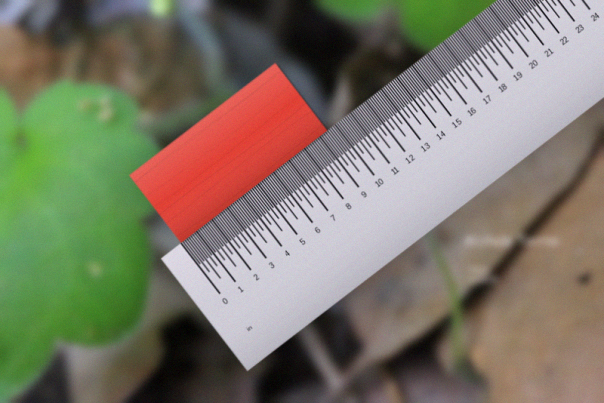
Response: 9.5; in
